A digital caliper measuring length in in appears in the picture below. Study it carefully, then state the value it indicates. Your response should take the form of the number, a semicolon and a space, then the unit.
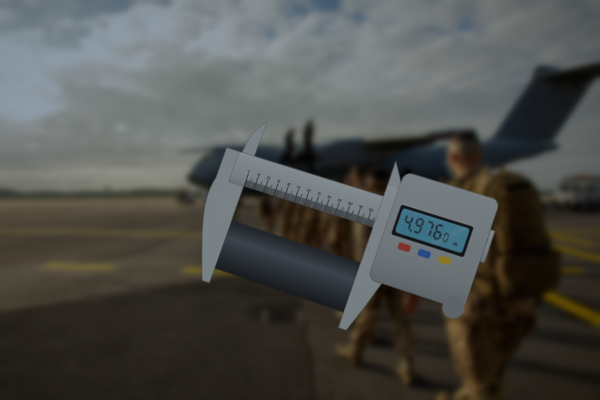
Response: 4.9760; in
